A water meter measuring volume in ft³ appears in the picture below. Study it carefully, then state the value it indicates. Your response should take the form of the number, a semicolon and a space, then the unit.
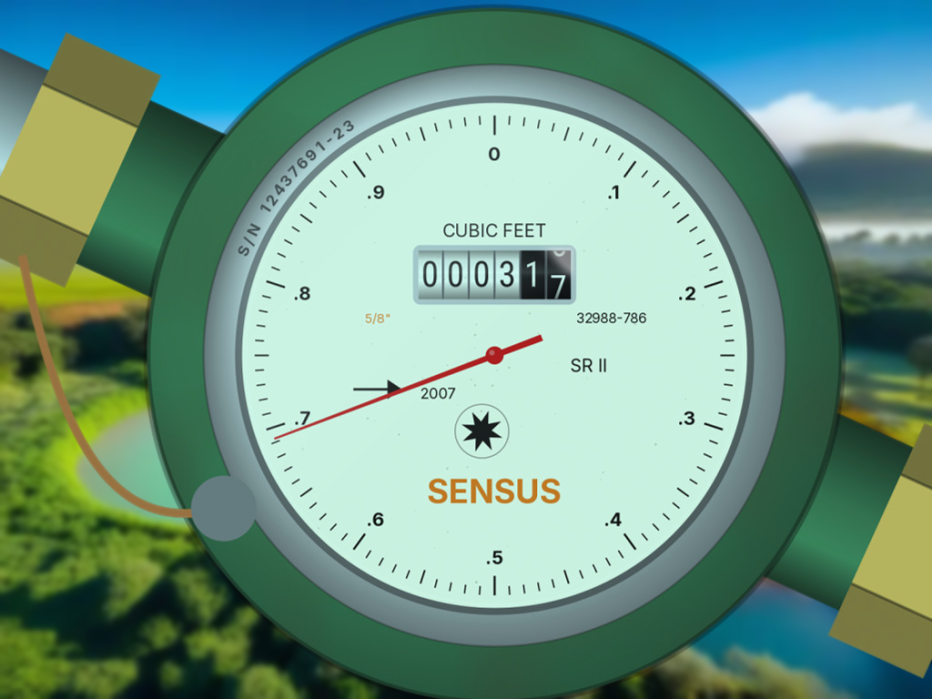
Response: 316.69; ft³
